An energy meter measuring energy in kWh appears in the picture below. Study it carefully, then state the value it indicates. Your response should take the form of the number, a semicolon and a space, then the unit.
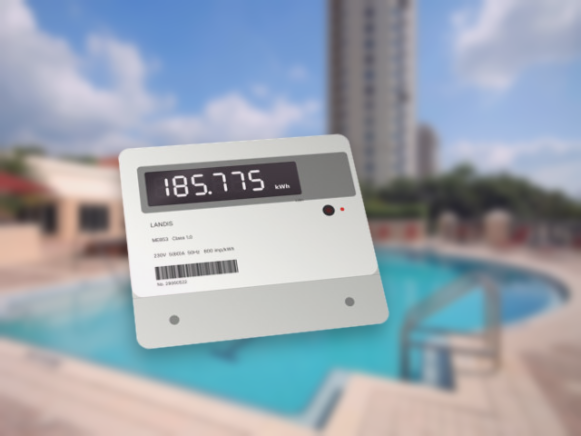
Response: 185.775; kWh
